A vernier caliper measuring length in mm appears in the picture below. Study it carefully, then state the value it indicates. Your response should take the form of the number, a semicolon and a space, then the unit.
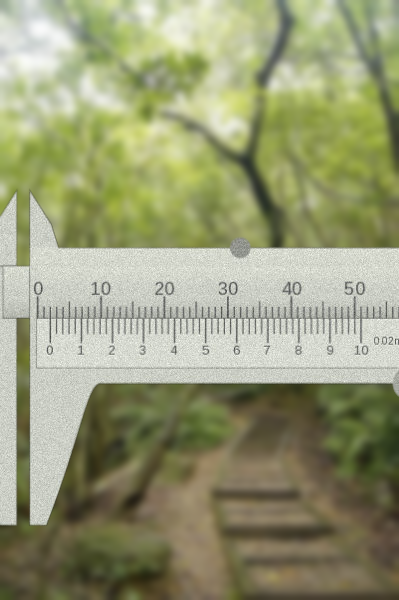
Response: 2.0; mm
